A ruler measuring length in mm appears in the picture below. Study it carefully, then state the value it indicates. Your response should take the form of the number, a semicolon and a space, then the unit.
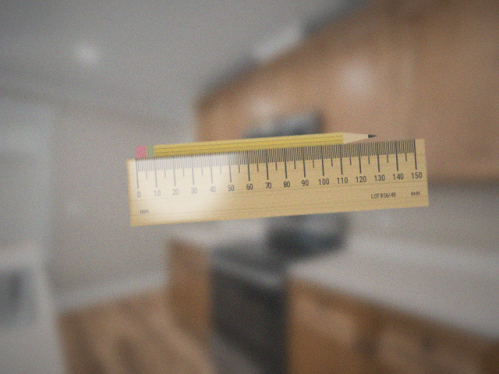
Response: 130; mm
